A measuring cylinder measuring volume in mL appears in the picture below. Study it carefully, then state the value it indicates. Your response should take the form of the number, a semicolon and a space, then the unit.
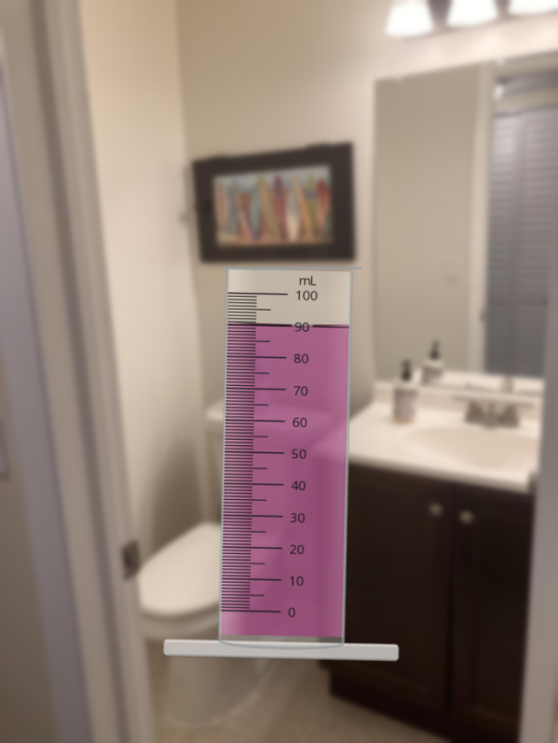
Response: 90; mL
